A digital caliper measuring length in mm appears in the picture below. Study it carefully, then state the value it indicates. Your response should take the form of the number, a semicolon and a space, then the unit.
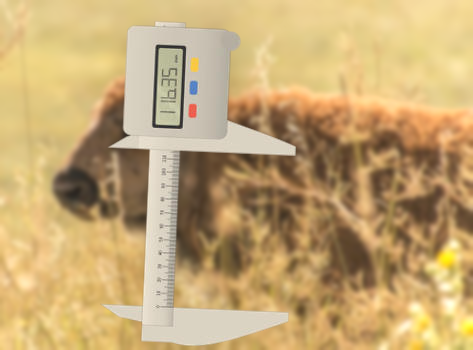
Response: 116.35; mm
